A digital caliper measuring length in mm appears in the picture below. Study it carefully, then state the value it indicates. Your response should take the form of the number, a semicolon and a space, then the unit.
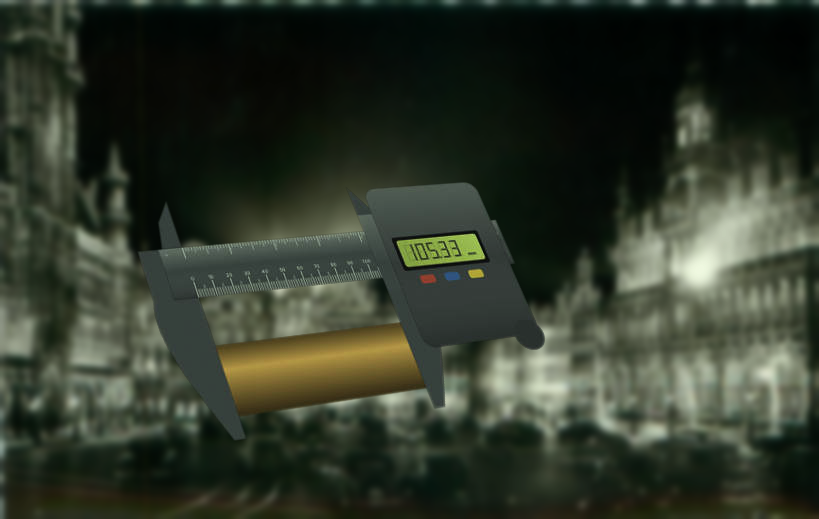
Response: 105.33; mm
